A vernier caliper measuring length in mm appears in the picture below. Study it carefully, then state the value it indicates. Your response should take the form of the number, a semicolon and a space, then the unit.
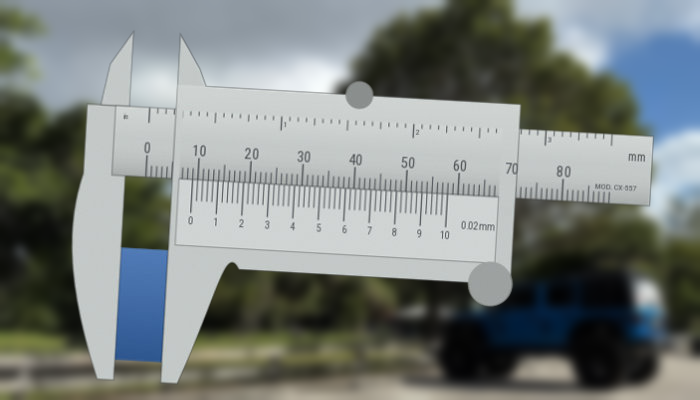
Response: 9.0; mm
